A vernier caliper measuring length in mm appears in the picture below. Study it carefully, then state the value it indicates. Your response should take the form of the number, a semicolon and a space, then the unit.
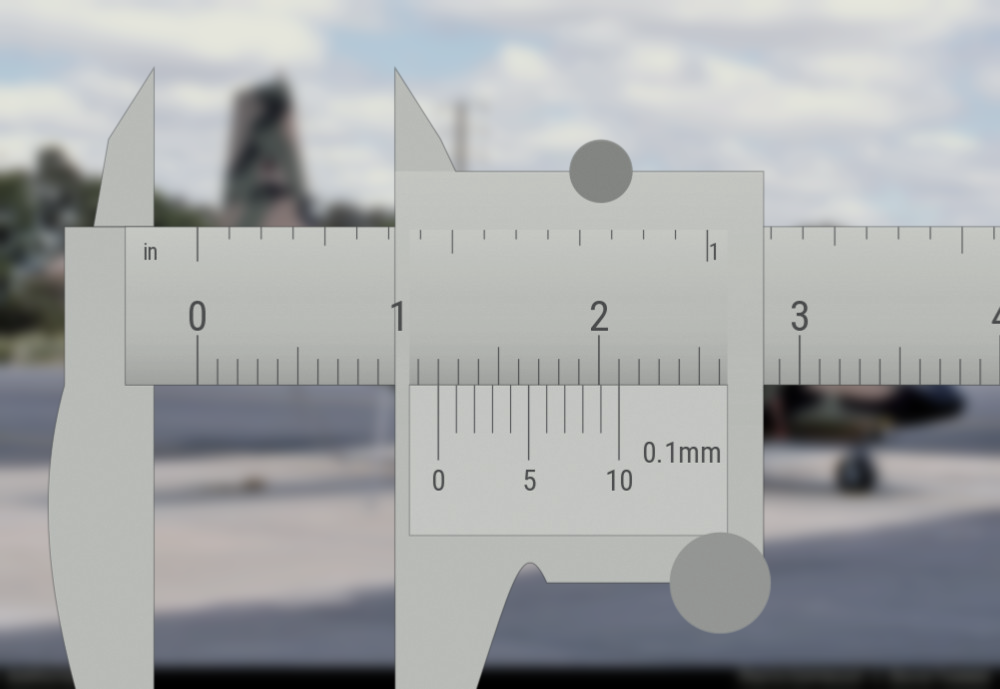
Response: 12.0; mm
